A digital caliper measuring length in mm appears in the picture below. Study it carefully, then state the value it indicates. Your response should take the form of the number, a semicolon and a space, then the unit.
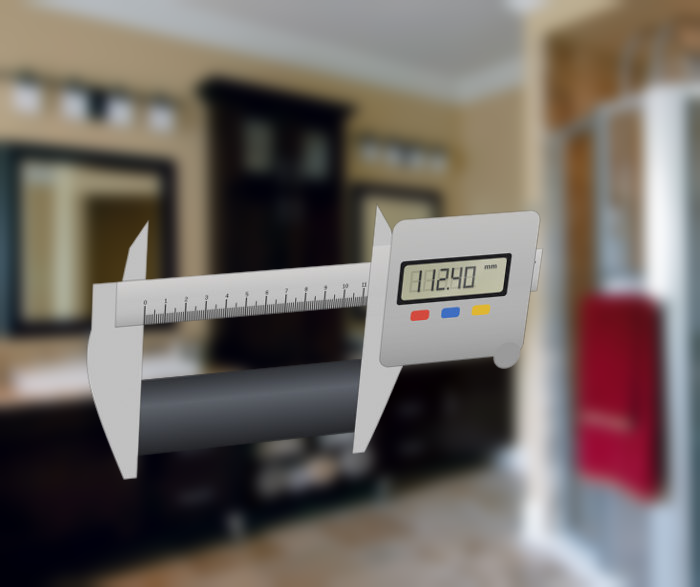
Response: 112.40; mm
